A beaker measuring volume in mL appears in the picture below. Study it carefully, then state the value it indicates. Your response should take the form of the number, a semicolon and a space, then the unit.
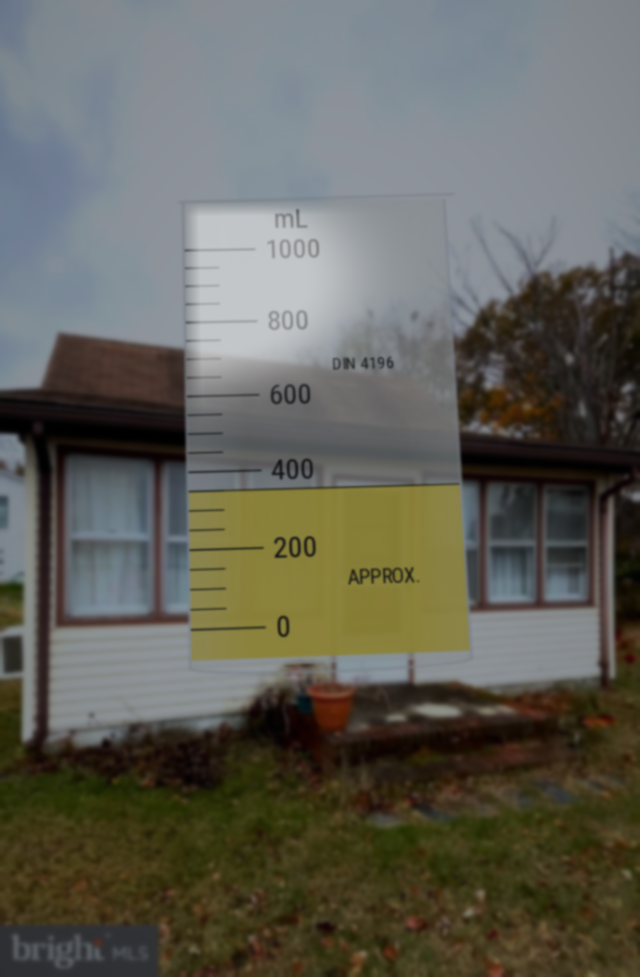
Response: 350; mL
